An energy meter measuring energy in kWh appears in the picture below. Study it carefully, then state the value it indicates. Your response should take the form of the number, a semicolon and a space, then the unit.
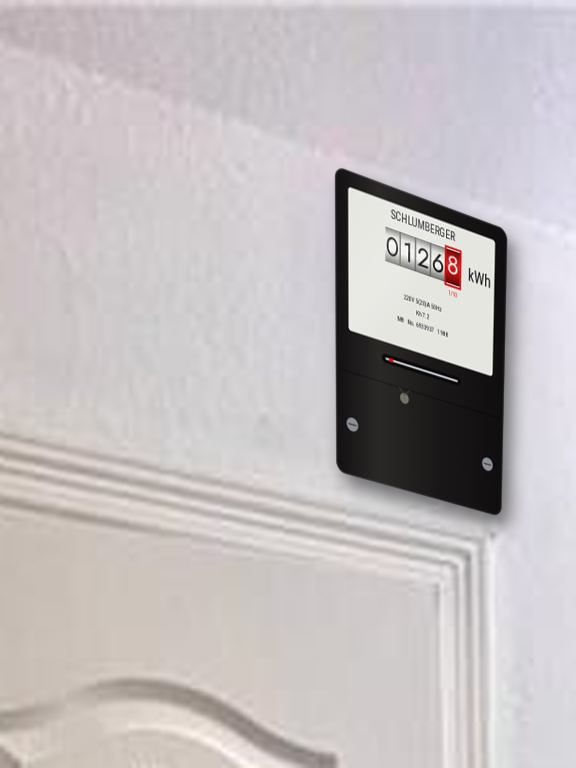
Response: 126.8; kWh
